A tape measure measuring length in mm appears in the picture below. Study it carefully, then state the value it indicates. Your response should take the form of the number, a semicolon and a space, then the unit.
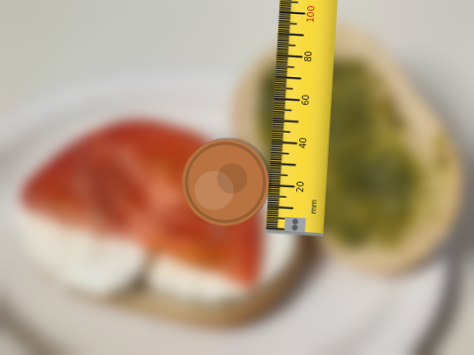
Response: 40; mm
